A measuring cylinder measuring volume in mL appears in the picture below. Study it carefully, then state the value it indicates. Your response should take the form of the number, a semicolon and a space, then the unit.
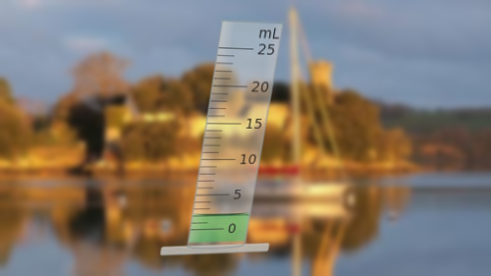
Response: 2; mL
